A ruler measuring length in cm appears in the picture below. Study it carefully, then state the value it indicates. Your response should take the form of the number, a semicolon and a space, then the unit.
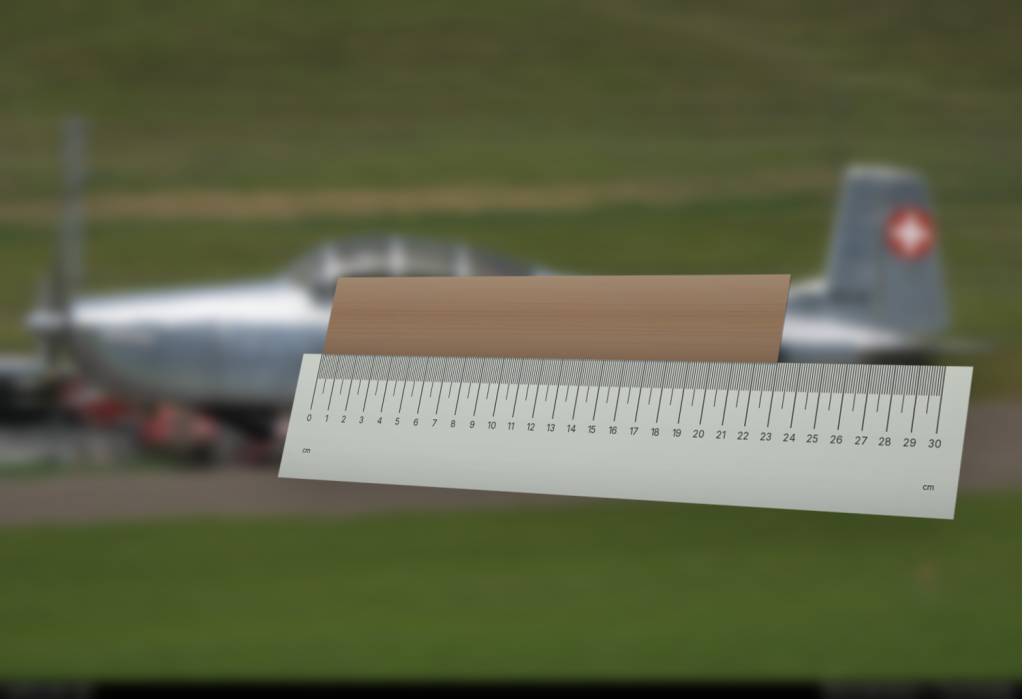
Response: 23; cm
